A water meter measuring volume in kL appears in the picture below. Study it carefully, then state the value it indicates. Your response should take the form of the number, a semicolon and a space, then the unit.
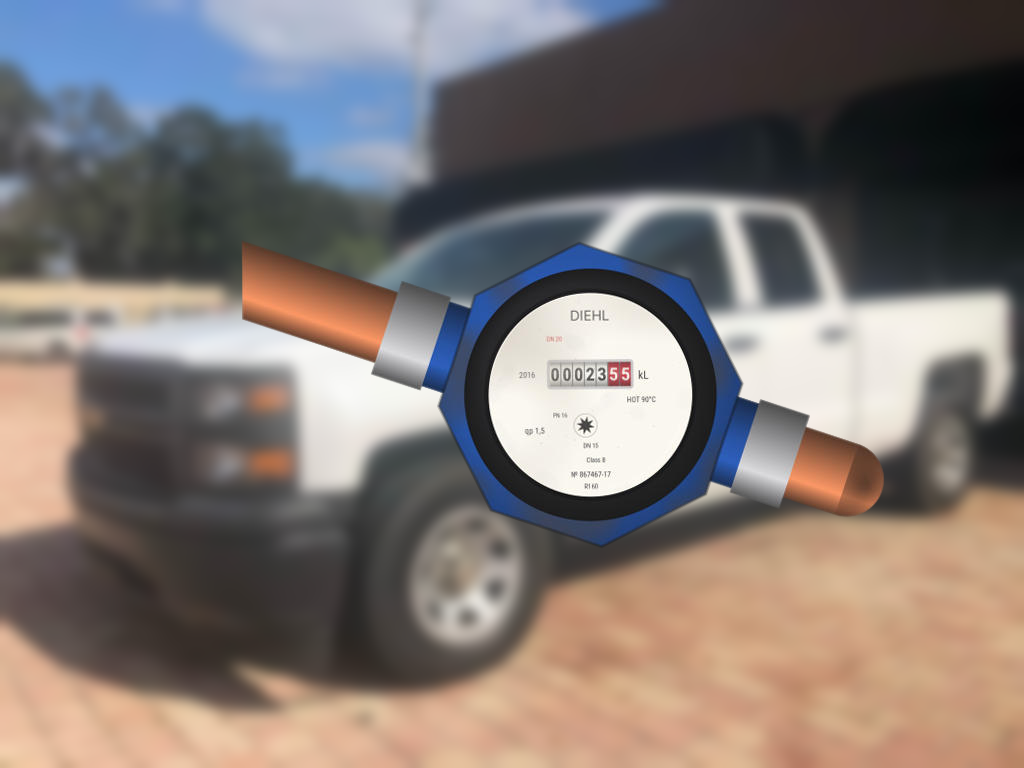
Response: 23.55; kL
